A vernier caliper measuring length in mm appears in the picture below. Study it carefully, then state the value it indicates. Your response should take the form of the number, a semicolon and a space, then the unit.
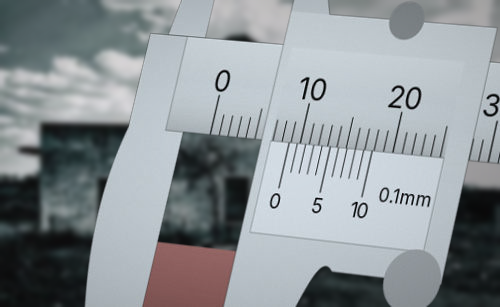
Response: 8.8; mm
